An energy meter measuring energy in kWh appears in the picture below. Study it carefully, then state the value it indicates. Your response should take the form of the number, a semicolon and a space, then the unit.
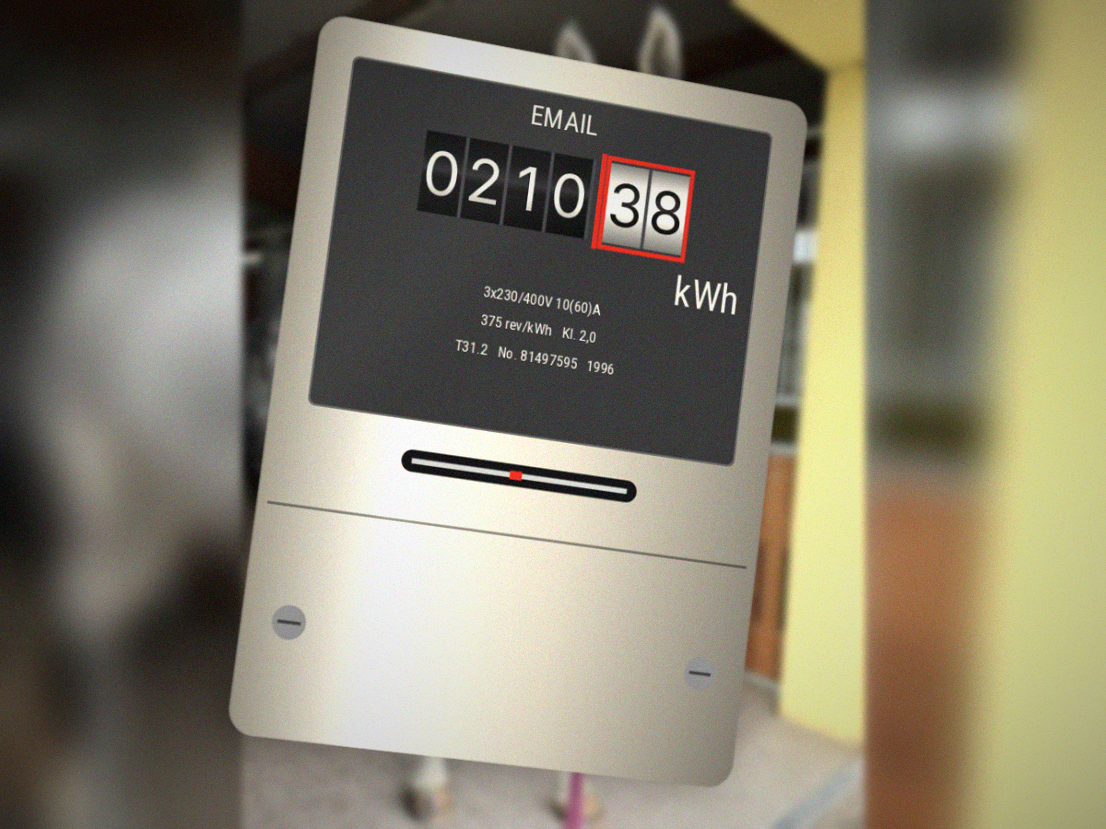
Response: 210.38; kWh
